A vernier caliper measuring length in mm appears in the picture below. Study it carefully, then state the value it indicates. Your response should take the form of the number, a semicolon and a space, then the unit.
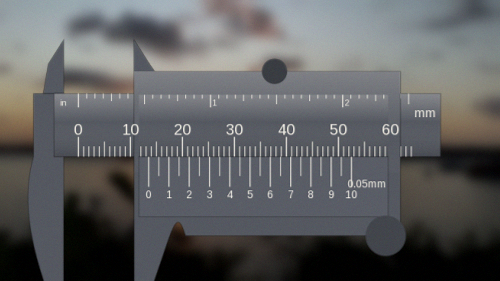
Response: 13.5; mm
